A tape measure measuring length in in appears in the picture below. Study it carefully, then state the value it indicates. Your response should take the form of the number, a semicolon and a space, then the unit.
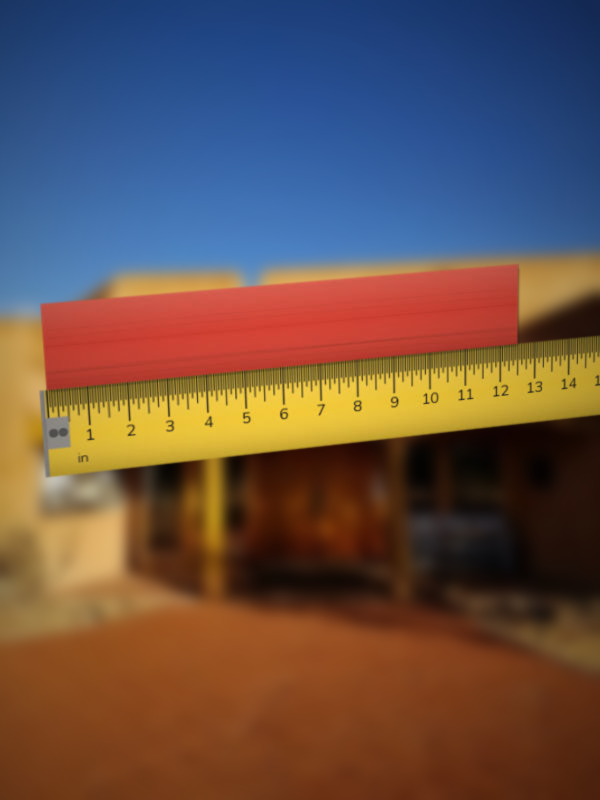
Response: 12.5; in
